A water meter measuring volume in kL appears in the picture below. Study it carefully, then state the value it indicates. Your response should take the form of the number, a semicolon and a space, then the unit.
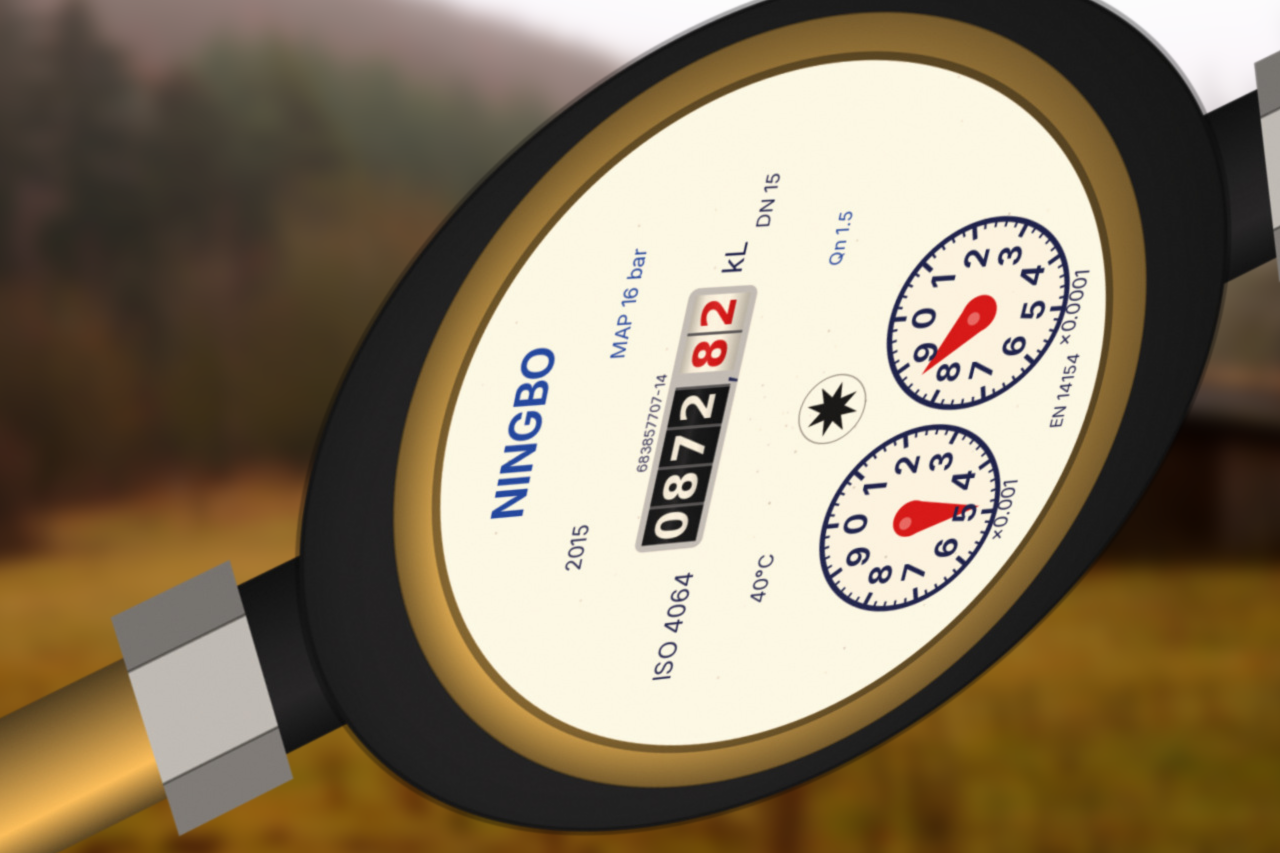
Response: 872.8248; kL
